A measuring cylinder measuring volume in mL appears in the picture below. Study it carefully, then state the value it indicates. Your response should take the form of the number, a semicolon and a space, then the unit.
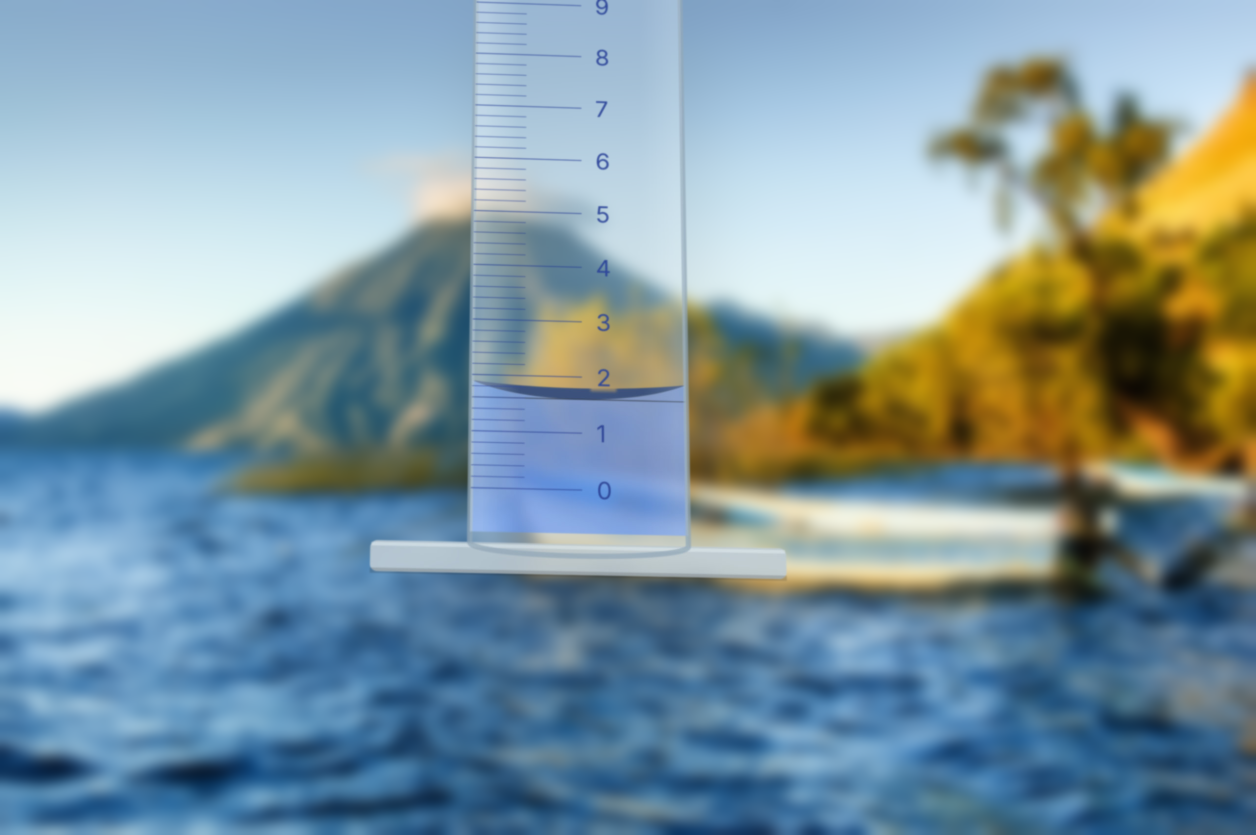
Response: 1.6; mL
